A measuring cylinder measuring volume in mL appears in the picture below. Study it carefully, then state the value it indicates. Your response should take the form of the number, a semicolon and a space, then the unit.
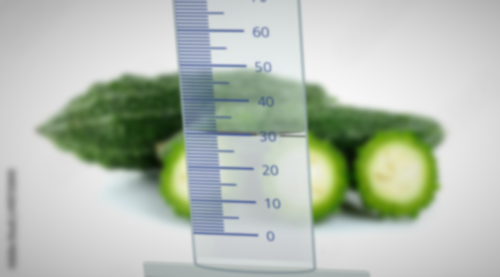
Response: 30; mL
